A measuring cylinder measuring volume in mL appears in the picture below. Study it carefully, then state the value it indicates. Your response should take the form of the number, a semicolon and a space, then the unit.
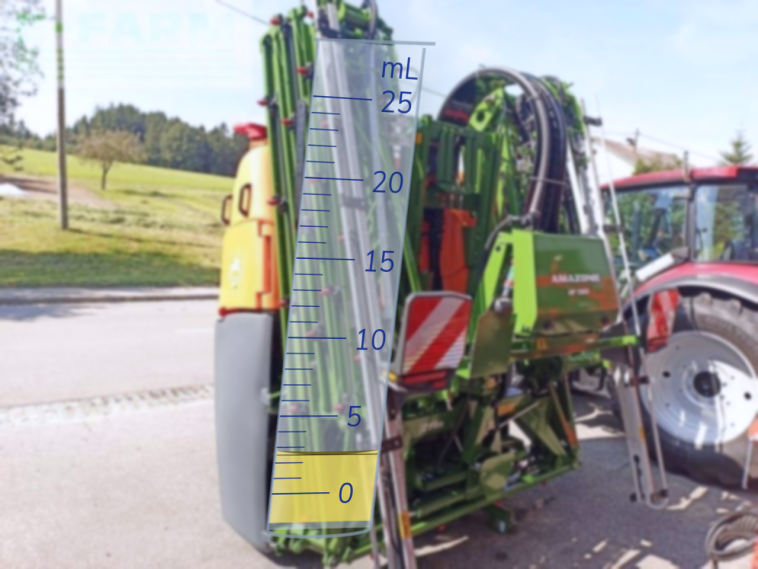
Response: 2.5; mL
